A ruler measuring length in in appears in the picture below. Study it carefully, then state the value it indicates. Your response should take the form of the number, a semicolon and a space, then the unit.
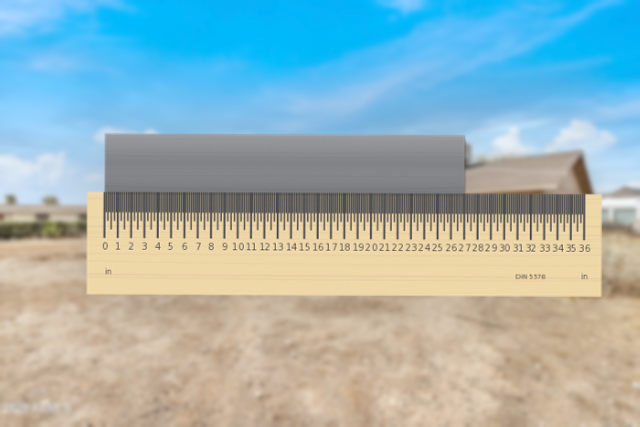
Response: 27; in
